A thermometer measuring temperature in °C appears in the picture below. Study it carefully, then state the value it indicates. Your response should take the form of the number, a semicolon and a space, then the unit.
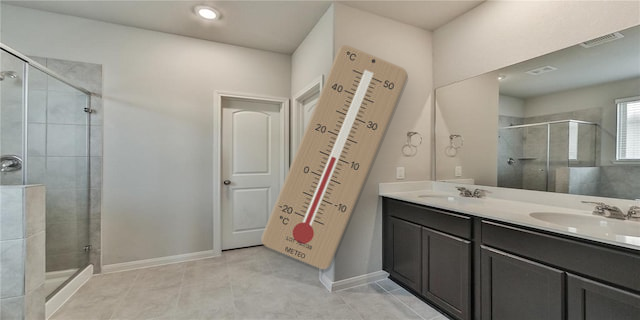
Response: 10; °C
